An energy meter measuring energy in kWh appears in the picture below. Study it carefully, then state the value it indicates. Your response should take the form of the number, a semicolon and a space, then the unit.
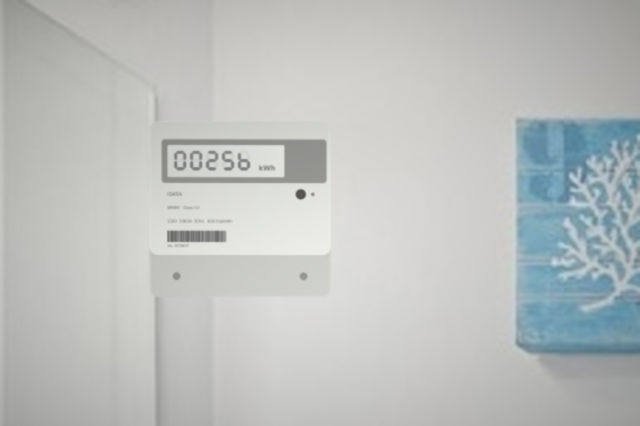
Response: 256; kWh
